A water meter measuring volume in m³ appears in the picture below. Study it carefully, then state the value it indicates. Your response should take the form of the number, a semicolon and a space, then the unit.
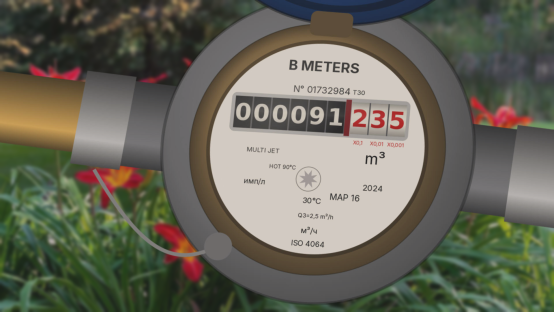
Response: 91.235; m³
